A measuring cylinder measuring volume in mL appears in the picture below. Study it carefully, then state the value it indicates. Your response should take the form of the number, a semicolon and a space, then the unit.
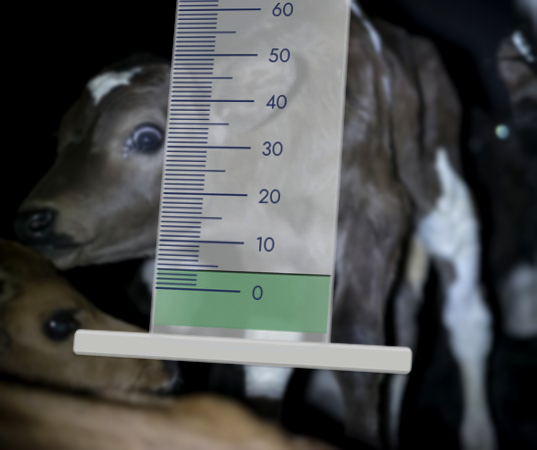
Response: 4; mL
